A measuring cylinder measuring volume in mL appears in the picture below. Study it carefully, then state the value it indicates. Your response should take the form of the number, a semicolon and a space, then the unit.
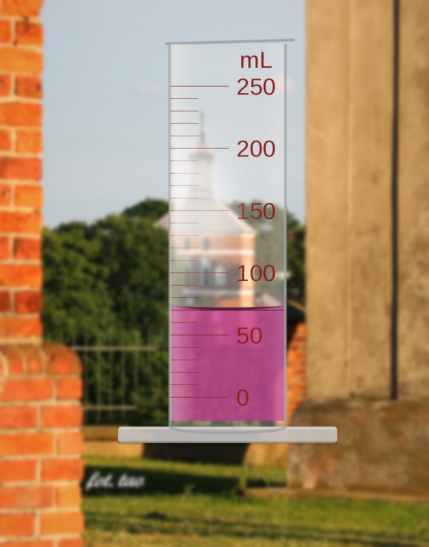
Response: 70; mL
